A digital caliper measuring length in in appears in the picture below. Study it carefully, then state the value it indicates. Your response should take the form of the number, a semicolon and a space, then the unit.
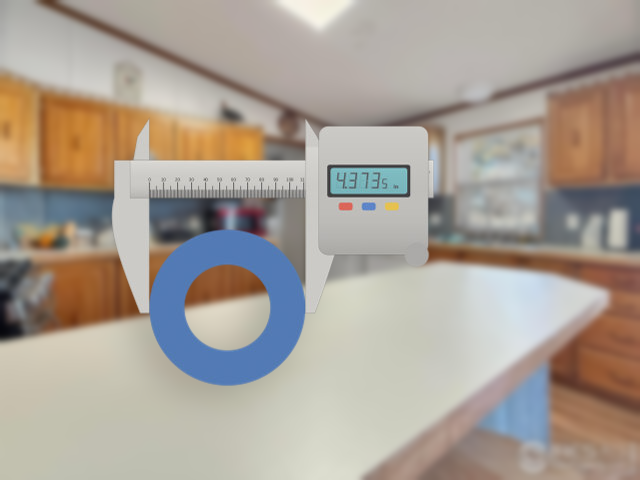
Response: 4.3735; in
